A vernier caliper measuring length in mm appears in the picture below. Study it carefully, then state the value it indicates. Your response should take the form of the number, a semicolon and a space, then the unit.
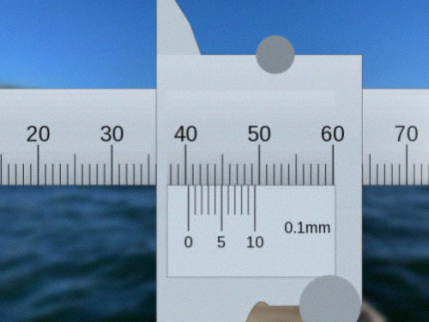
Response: 40.4; mm
